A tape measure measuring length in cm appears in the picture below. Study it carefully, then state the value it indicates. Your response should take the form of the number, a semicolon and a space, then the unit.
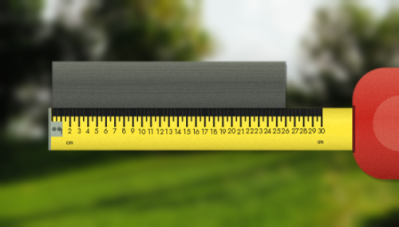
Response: 26; cm
